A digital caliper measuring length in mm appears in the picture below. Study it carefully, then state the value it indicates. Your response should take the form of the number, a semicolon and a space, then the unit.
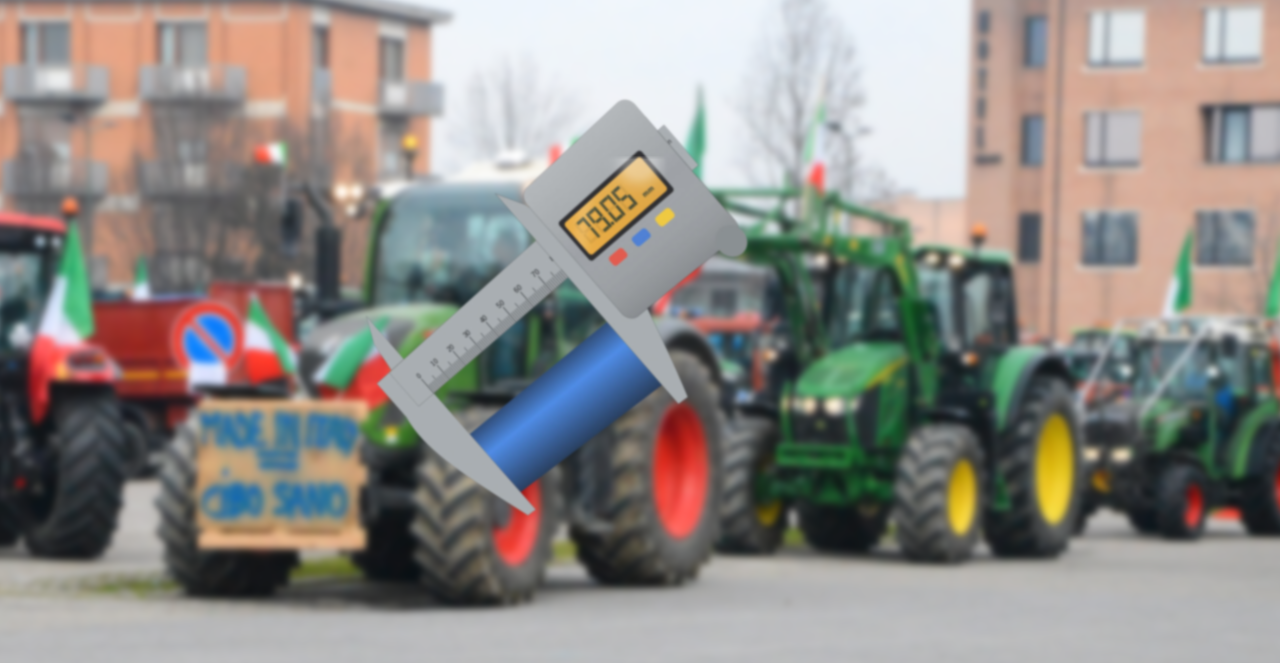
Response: 79.05; mm
